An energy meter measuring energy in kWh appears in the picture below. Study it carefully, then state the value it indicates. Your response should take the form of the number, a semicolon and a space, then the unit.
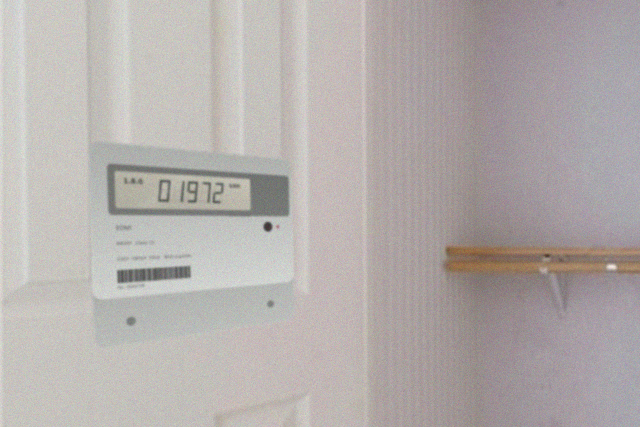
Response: 1972; kWh
